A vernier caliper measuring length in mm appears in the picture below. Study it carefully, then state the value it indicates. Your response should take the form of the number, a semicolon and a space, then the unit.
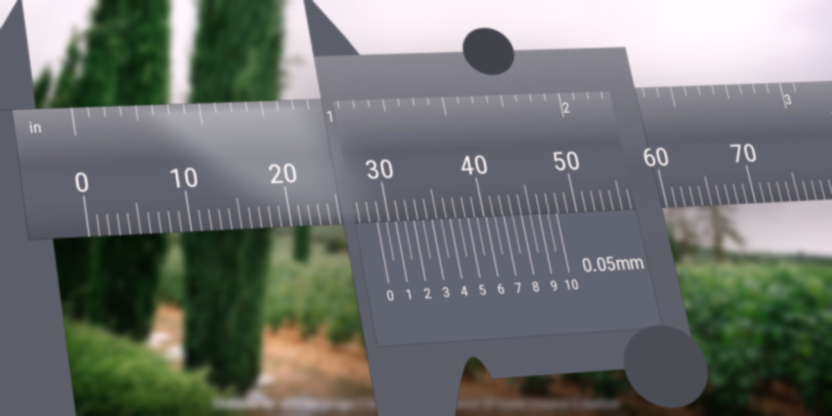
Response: 28.8; mm
